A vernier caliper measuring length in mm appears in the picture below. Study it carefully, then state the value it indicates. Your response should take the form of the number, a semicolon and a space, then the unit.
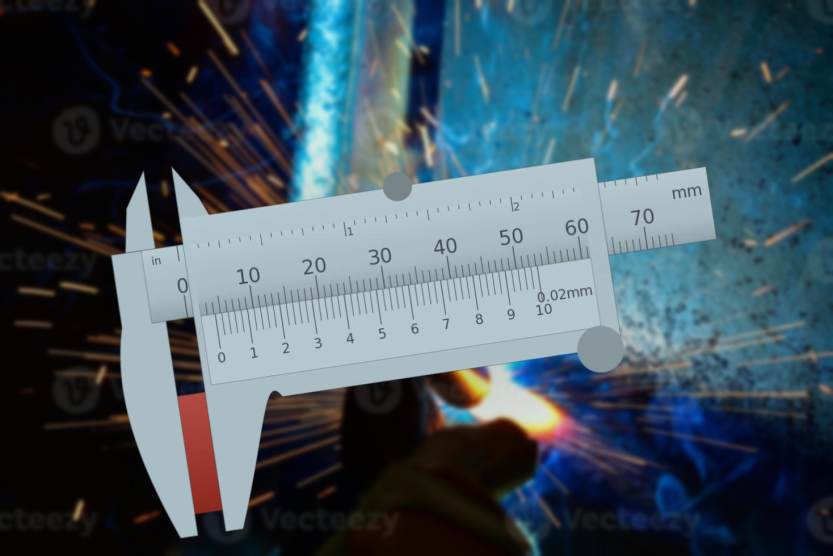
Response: 4.2; mm
